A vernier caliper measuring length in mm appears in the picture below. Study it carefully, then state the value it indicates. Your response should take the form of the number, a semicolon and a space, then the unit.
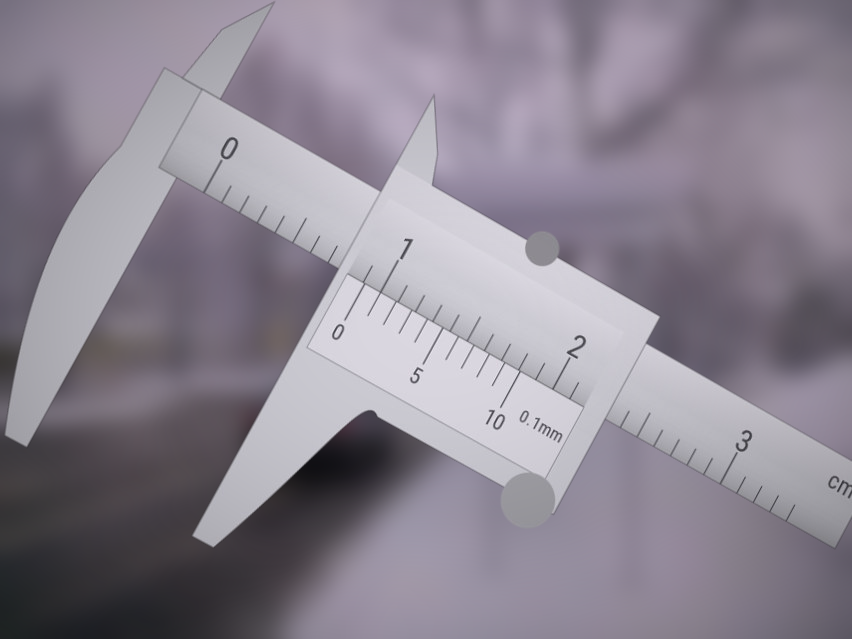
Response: 9.1; mm
